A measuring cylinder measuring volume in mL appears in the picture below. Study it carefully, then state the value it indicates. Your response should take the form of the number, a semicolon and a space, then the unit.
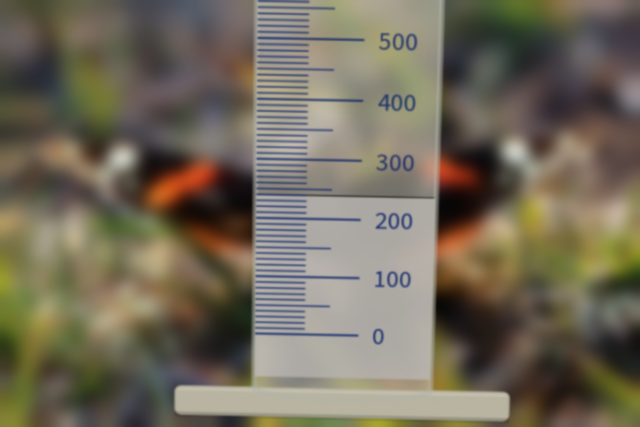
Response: 240; mL
